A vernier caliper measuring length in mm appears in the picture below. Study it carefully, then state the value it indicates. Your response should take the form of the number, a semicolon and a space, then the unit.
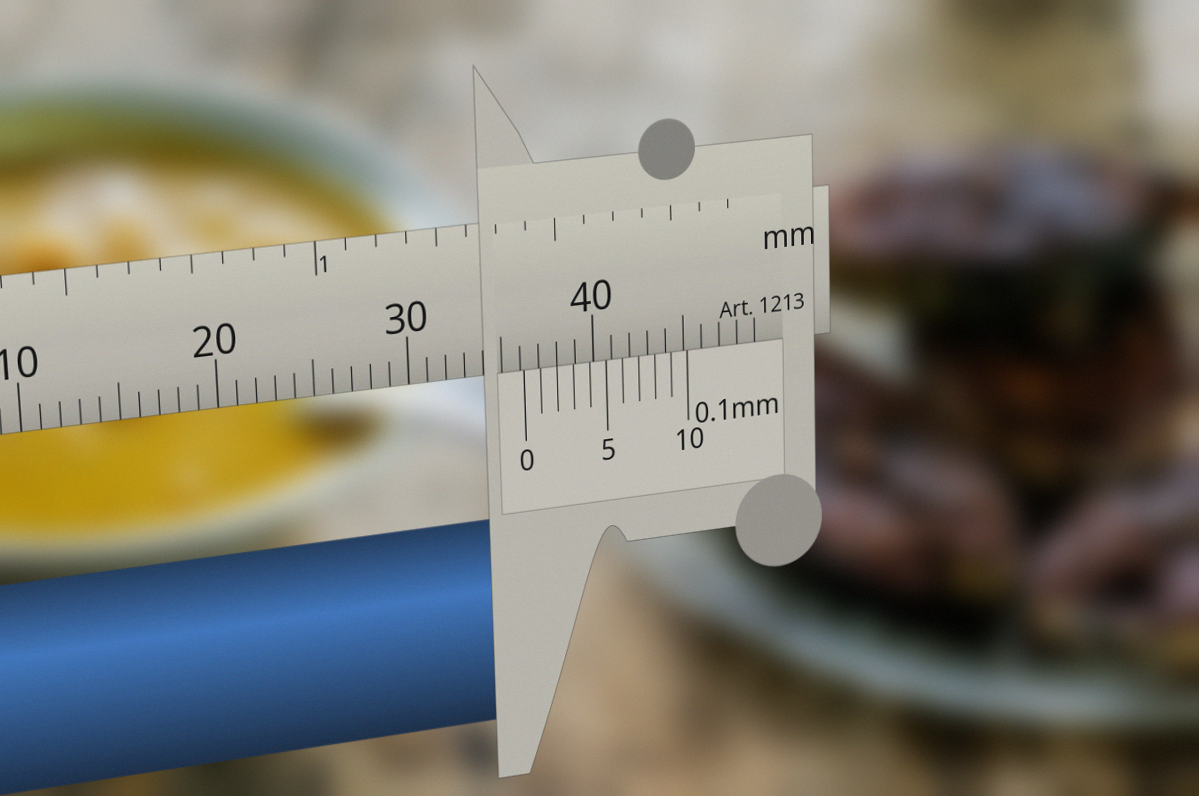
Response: 36.2; mm
